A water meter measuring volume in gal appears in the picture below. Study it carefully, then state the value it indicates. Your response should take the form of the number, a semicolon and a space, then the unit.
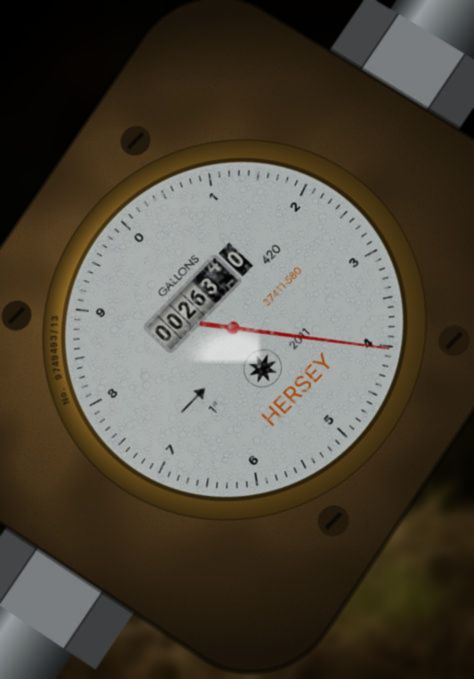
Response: 26344.0; gal
